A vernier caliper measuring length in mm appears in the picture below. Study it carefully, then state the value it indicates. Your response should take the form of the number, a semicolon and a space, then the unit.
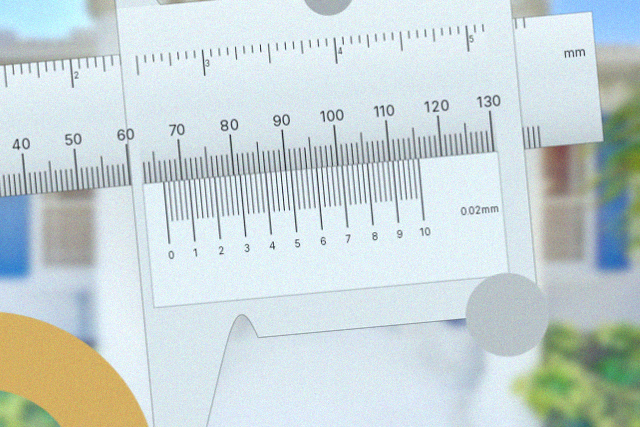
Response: 66.5; mm
